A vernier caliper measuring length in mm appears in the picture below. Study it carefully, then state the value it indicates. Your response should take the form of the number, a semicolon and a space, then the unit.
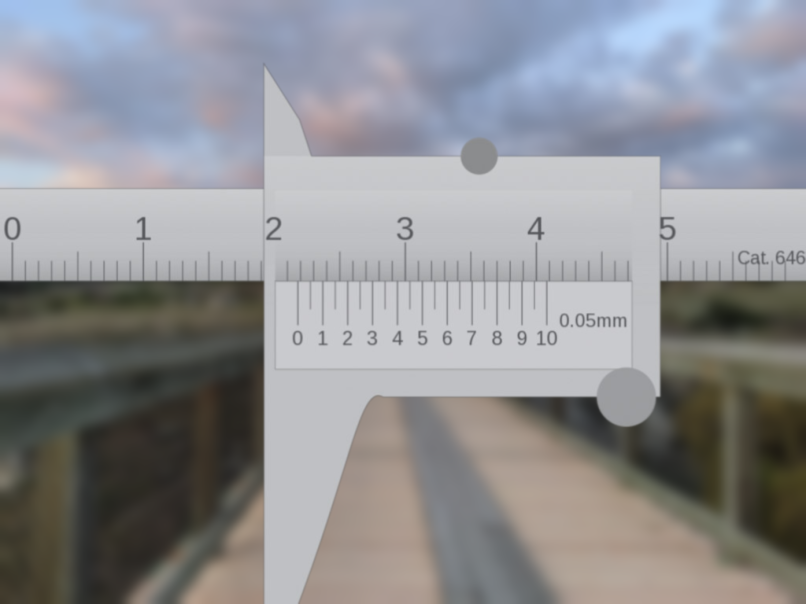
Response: 21.8; mm
